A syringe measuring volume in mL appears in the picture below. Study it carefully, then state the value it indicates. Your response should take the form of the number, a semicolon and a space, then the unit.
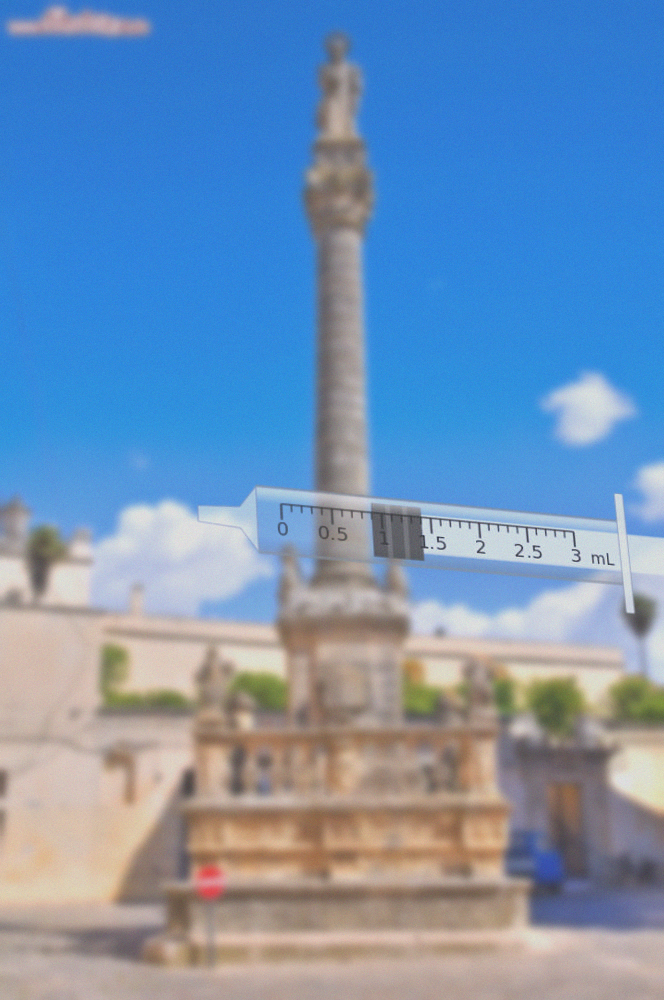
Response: 0.9; mL
